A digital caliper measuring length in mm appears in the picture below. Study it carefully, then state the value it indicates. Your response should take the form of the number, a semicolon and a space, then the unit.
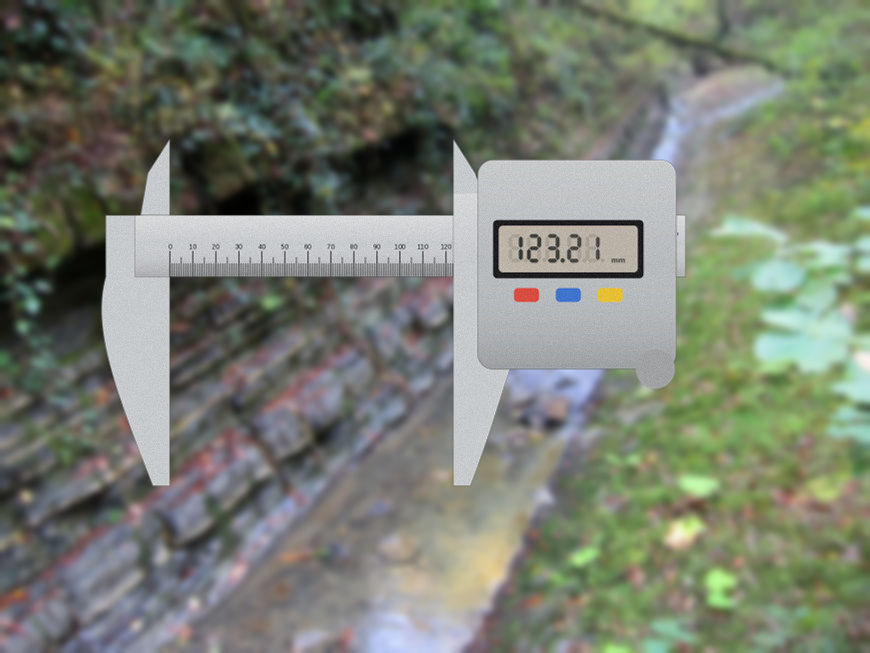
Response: 123.21; mm
